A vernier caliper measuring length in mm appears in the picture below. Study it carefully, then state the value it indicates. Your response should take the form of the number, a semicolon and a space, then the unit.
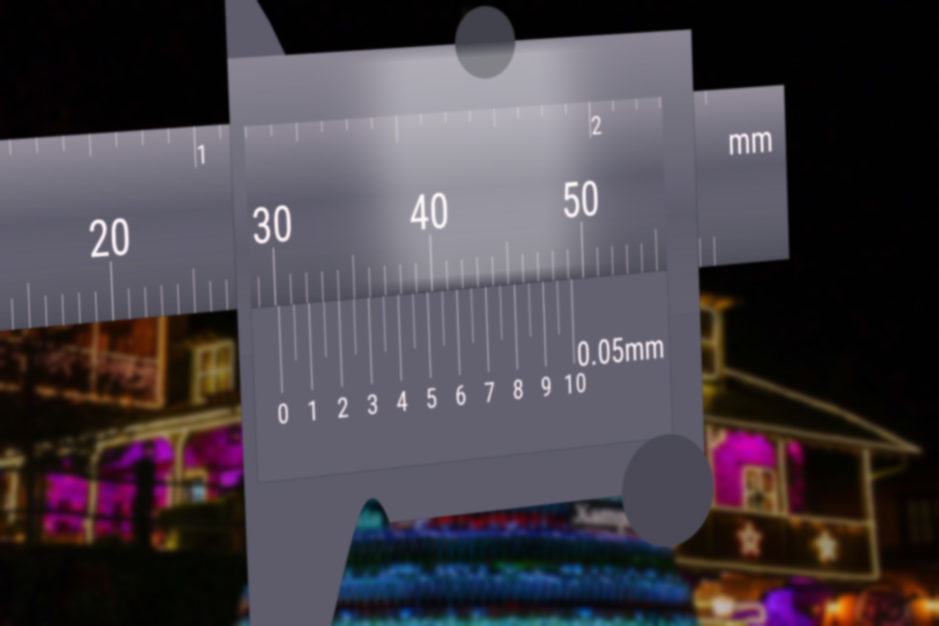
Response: 30.2; mm
